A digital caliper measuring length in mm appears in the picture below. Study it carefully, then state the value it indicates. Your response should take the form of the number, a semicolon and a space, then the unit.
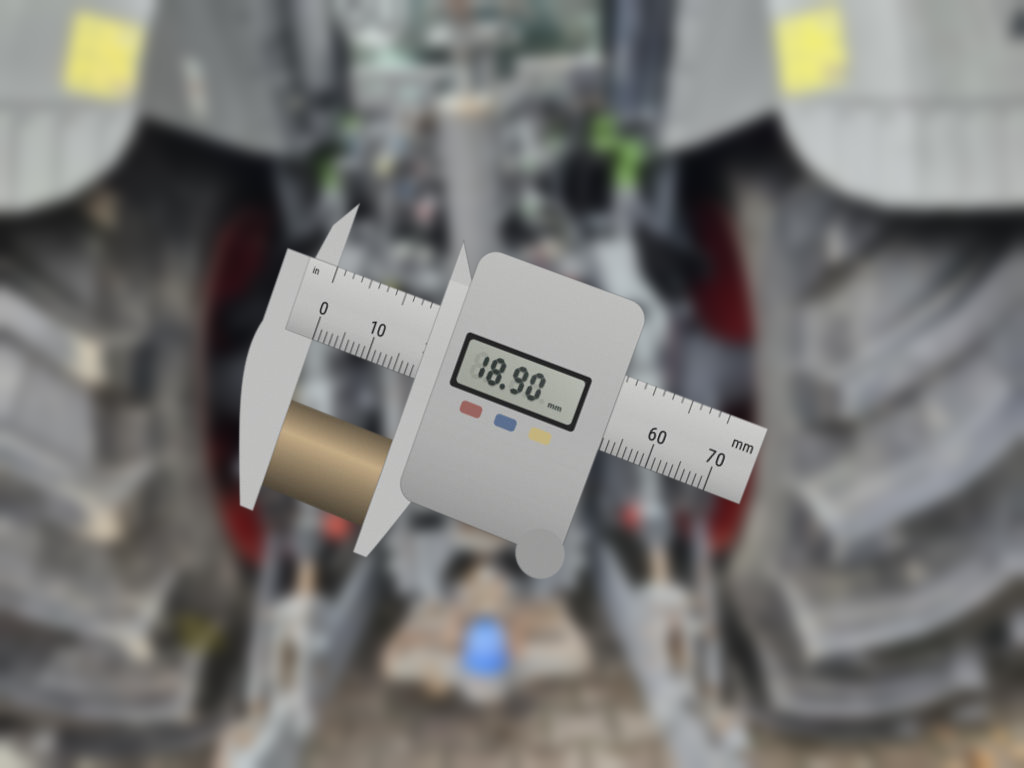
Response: 18.90; mm
